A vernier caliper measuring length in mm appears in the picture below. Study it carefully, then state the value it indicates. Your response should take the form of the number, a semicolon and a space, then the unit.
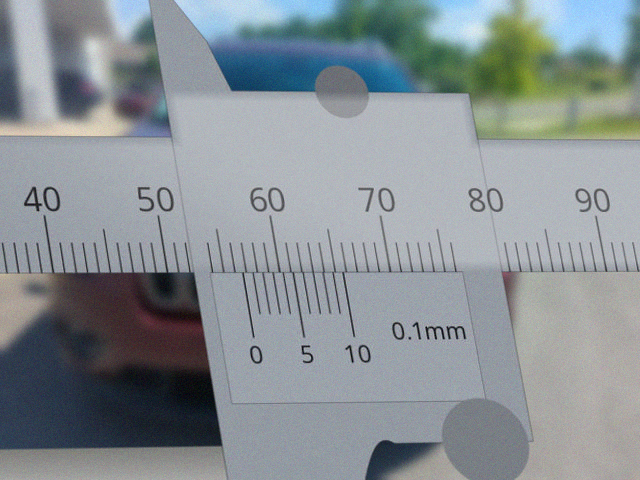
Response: 56.7; mm
